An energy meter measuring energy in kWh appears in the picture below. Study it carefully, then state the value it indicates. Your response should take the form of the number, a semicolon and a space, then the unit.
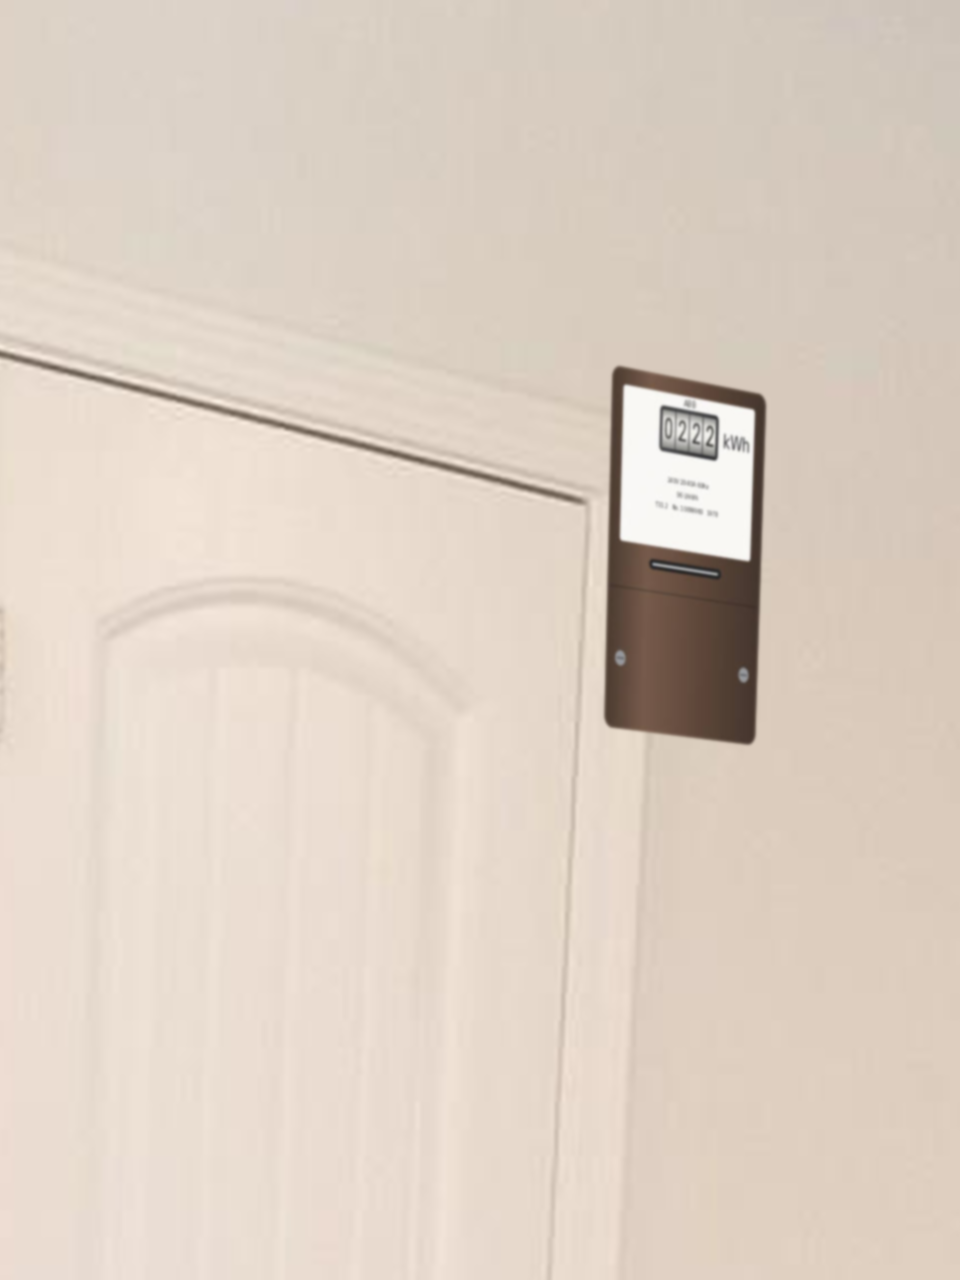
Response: 222; kWh
